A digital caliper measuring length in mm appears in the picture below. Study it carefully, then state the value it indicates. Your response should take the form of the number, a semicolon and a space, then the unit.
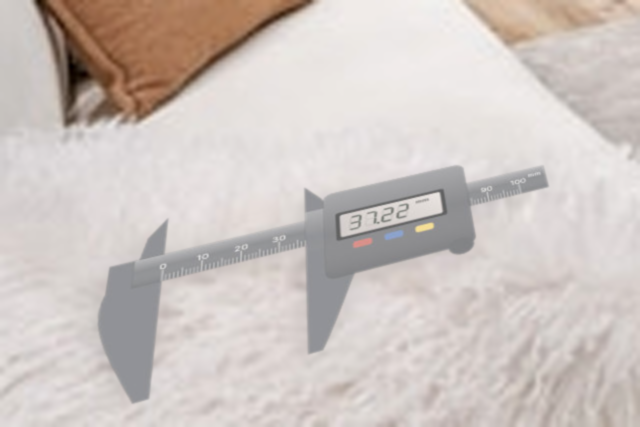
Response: 37.22; mm
